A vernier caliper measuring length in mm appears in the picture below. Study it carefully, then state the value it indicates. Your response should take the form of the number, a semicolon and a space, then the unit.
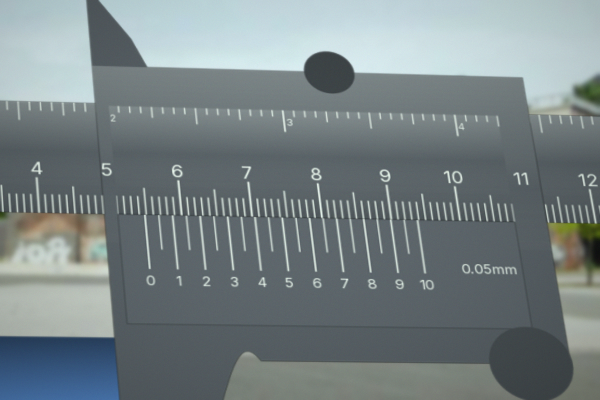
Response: 54.8; mm
